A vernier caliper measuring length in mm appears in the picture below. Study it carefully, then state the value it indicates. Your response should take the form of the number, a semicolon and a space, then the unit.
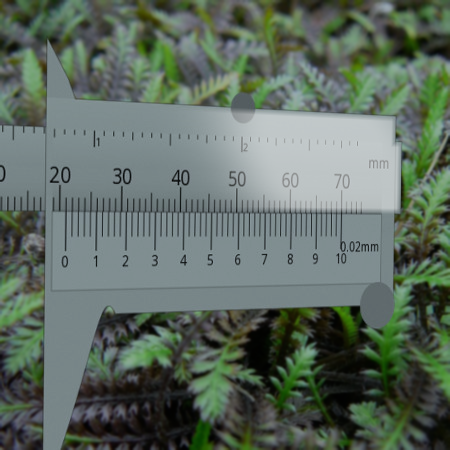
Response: 21.0; mm
